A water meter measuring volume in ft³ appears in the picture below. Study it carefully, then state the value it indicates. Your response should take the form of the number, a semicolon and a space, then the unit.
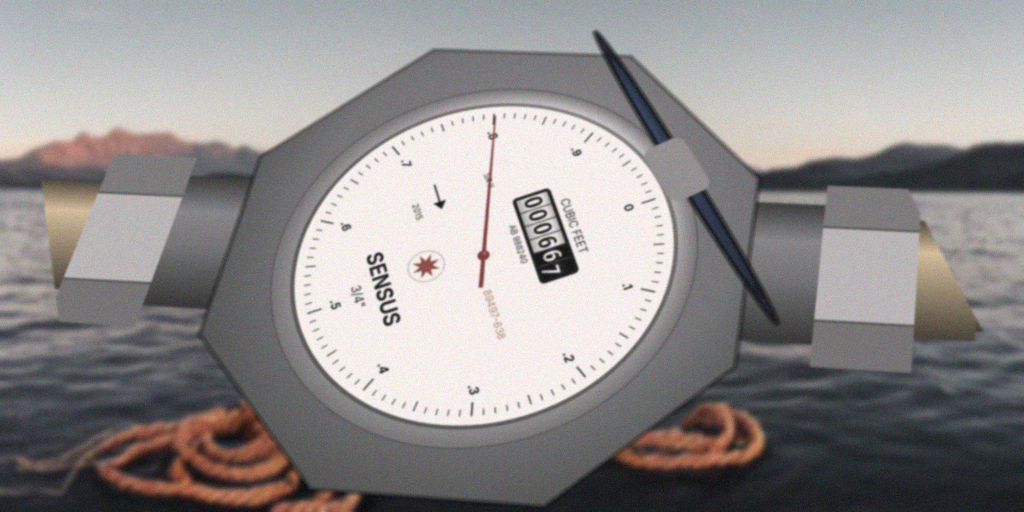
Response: 666.80; ft³
